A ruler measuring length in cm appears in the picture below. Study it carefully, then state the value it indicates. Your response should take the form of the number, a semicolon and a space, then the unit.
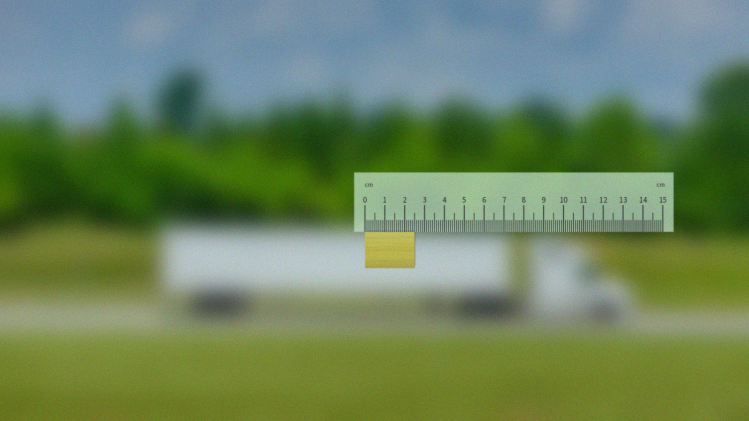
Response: 2.5; cm
